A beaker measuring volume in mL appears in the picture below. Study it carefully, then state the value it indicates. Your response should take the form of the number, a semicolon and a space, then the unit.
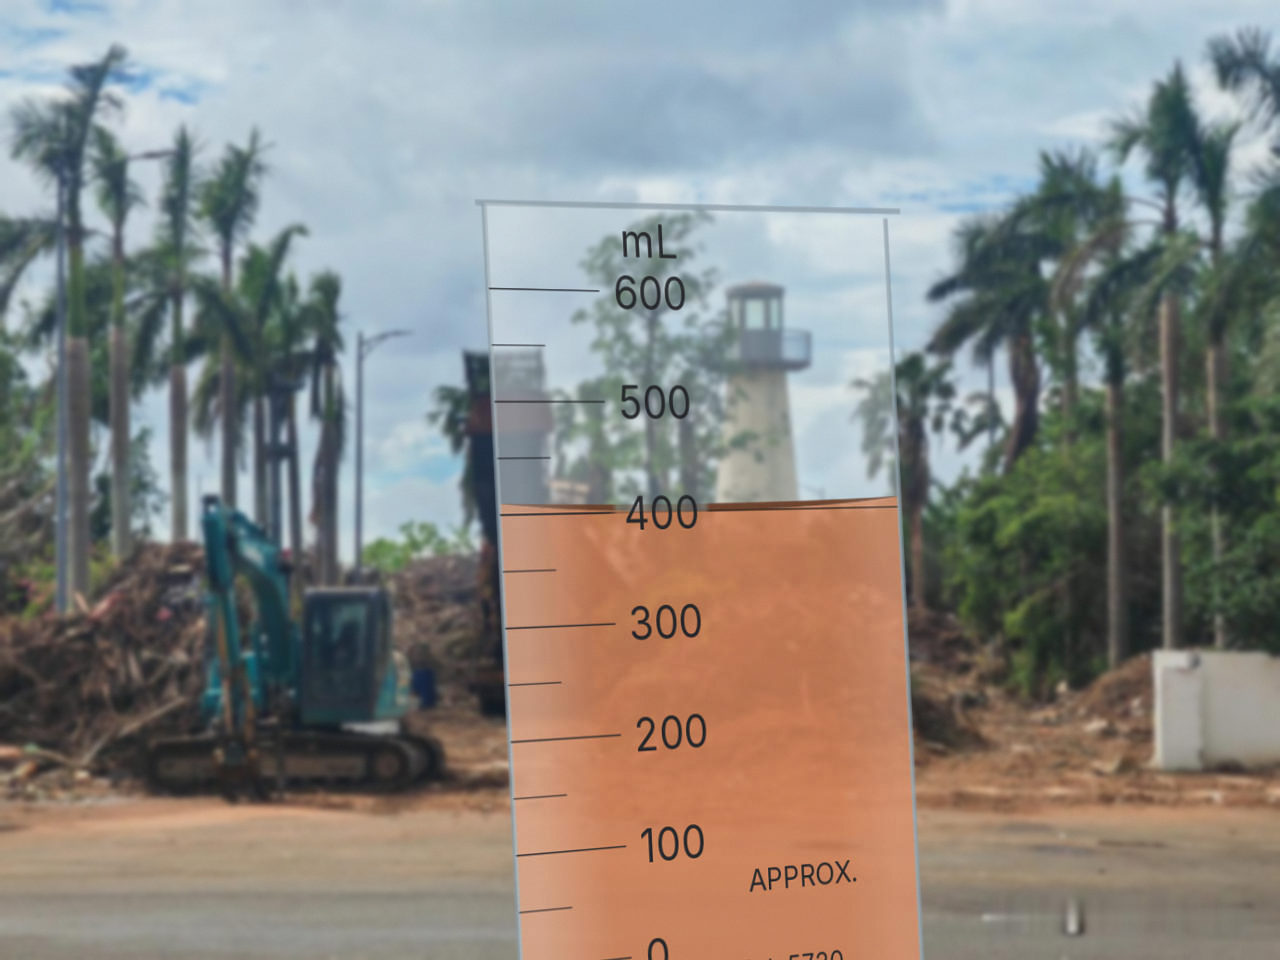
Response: 400; mL
